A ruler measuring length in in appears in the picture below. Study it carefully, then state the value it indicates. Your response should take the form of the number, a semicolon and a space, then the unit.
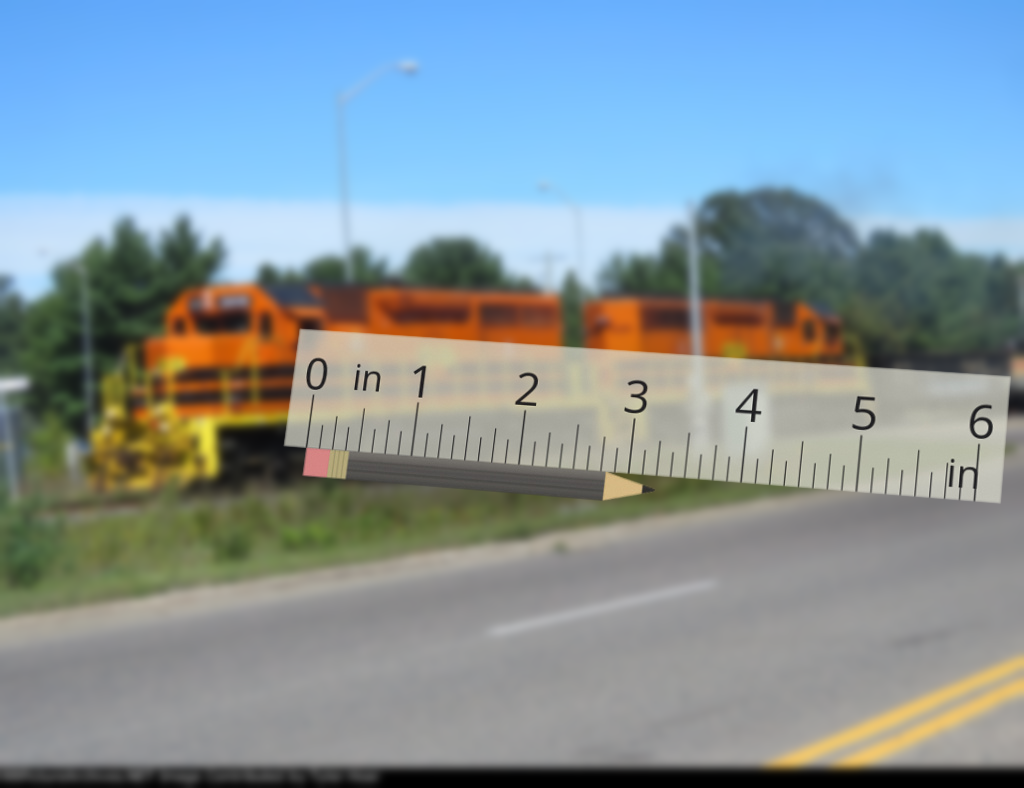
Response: 3.25; in
